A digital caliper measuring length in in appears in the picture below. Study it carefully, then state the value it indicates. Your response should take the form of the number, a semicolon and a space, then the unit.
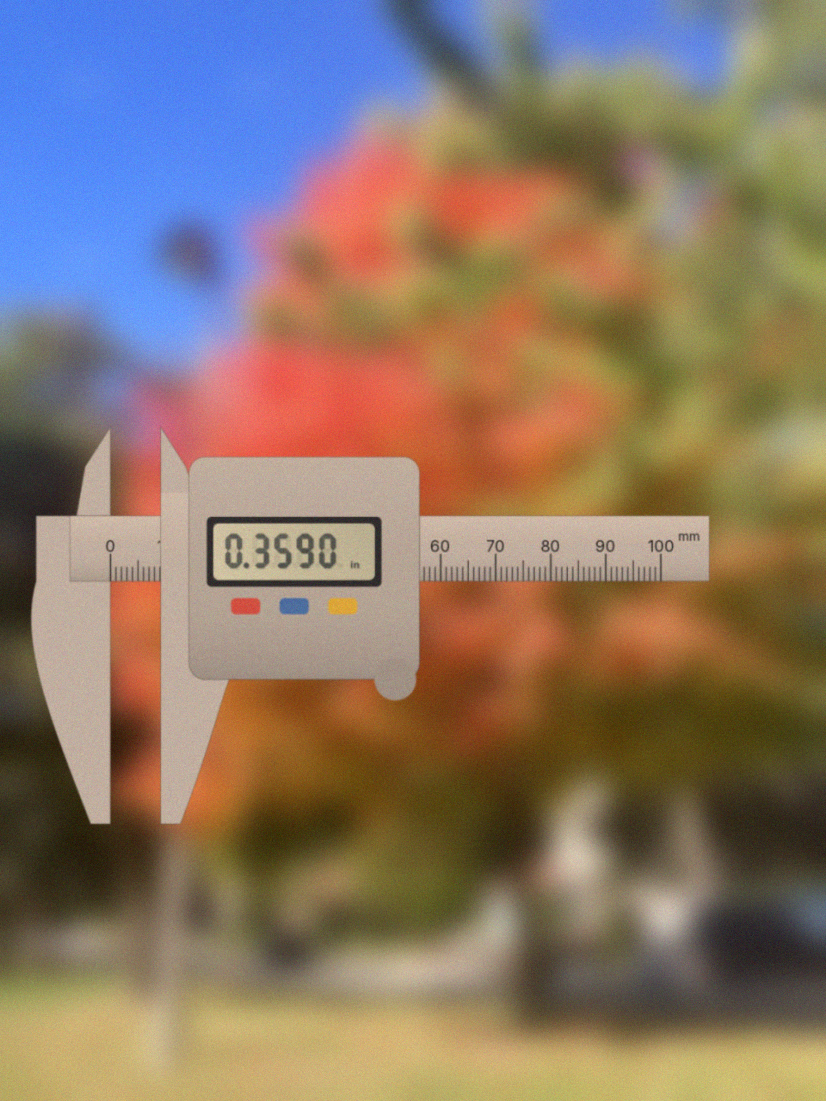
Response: 0.3590; in
